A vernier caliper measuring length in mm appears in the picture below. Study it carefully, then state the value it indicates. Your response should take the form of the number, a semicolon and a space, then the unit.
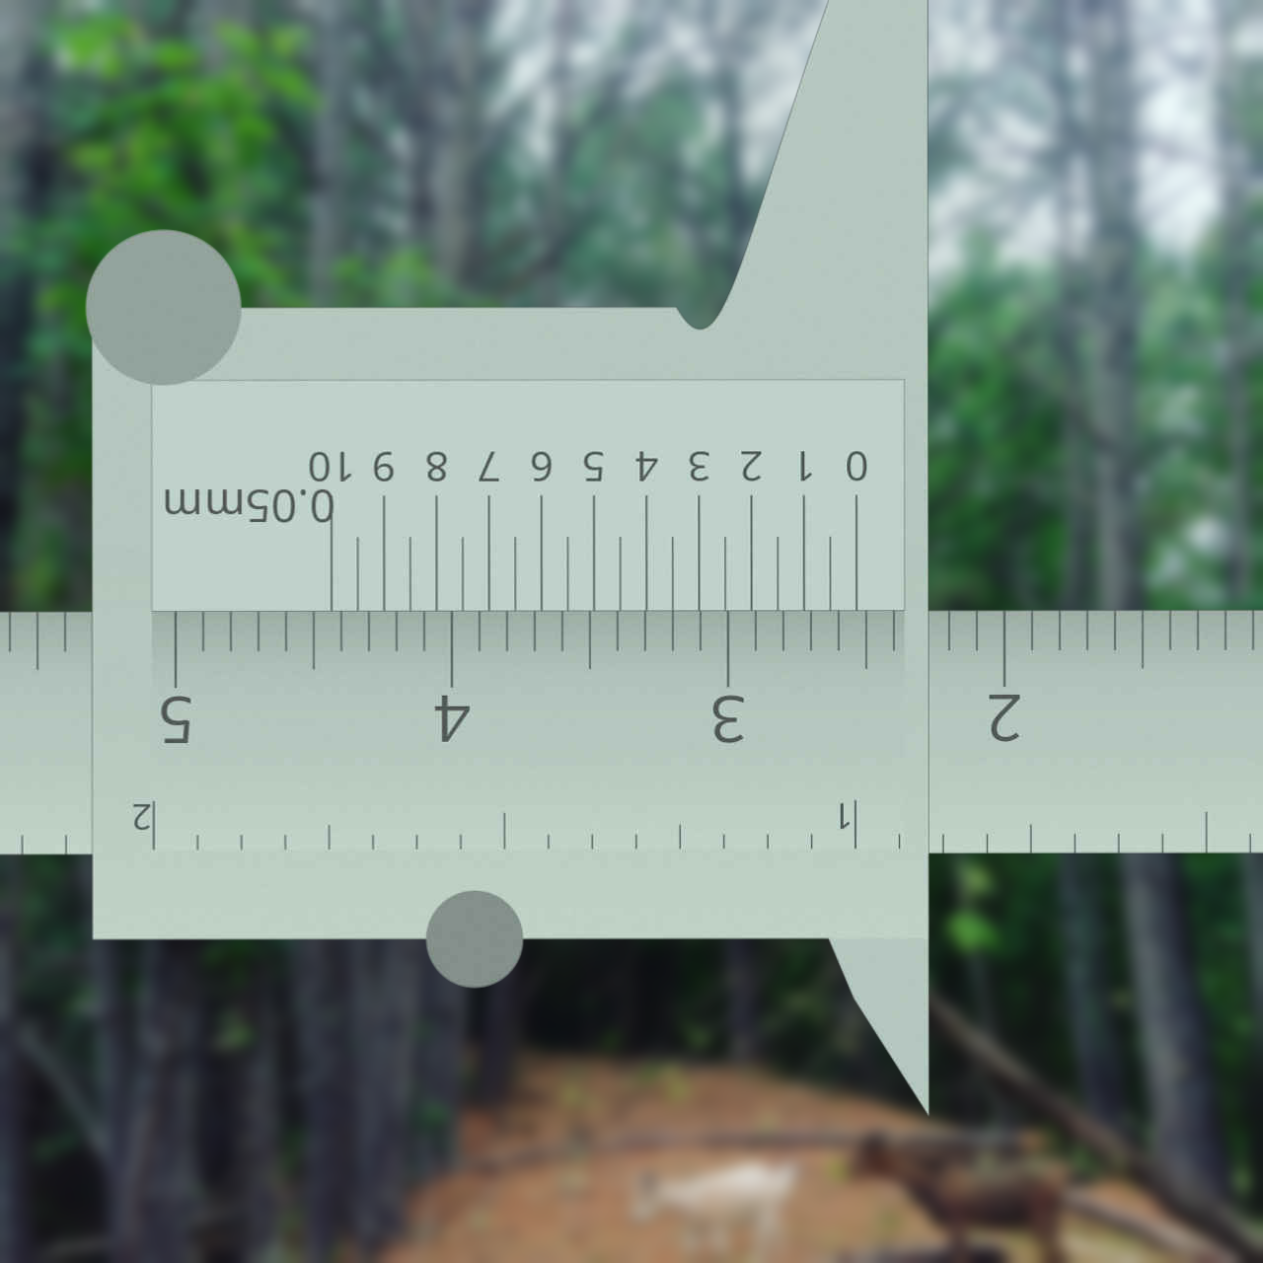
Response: 25.35; mm
